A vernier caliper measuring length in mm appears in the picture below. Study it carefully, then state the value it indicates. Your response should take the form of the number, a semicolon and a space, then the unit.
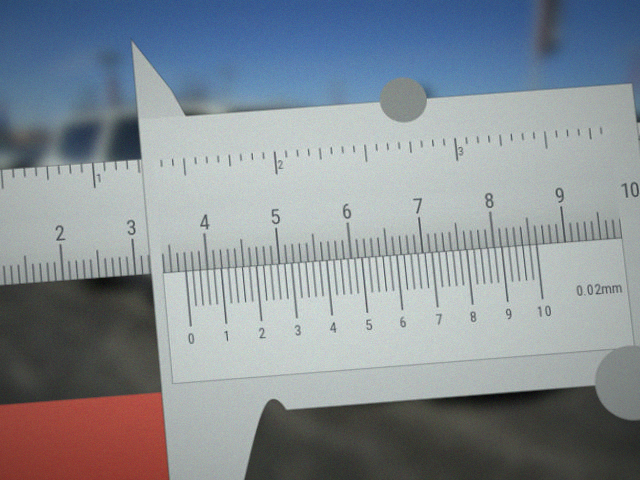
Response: 37.0; mm
